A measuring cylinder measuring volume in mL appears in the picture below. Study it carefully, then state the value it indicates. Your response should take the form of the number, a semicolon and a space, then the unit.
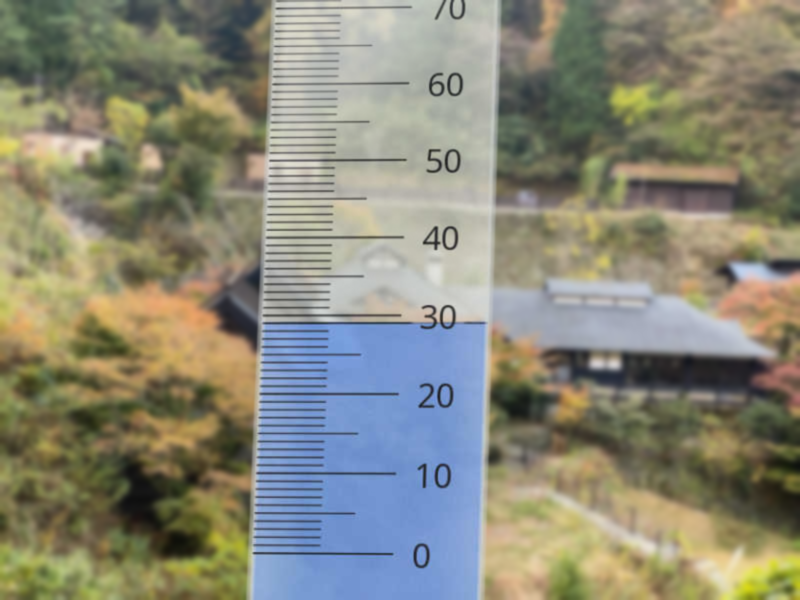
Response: 29; mL
